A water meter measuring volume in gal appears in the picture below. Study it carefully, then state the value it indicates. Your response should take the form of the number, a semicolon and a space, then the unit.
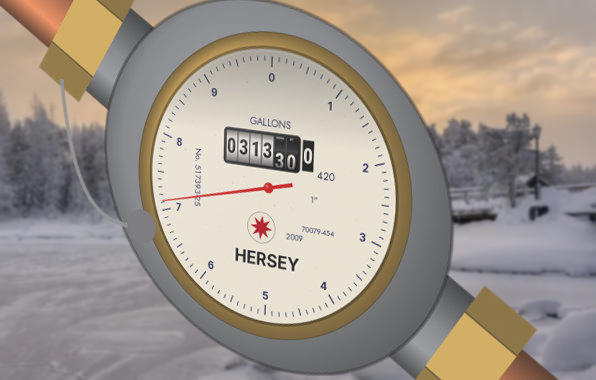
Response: 313297.1; gal
